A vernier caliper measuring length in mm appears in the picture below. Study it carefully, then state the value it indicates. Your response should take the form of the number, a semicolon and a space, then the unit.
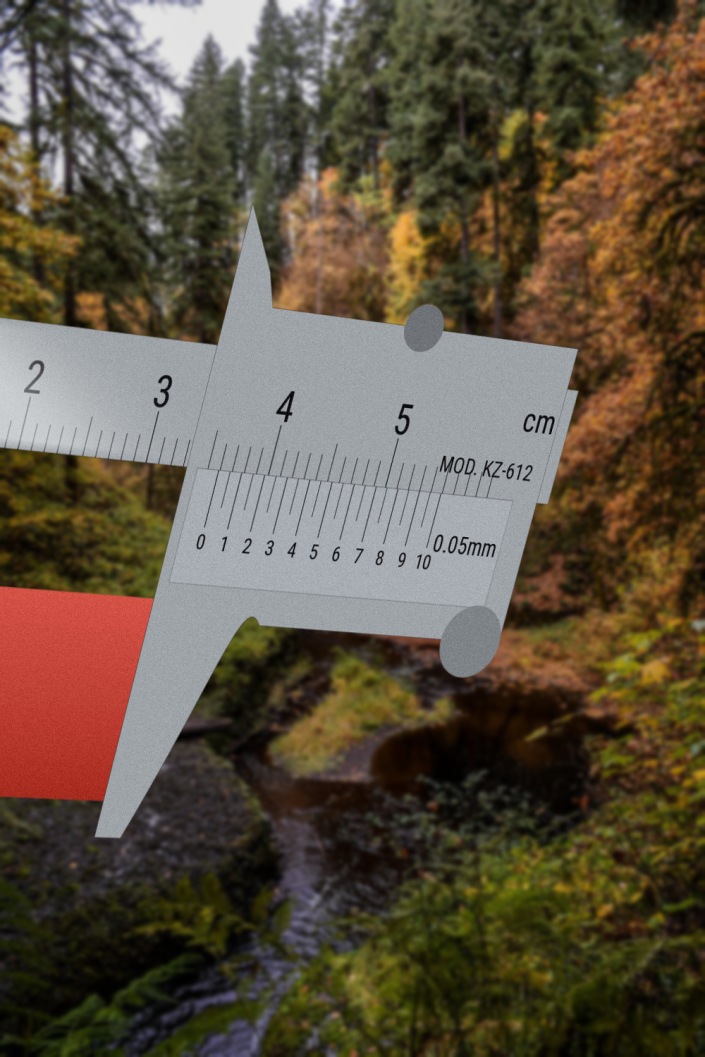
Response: 35.9; mm
